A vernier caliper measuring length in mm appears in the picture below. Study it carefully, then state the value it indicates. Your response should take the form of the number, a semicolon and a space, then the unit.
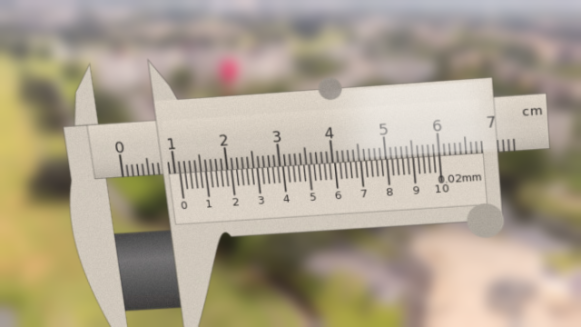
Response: 11.0; mm
